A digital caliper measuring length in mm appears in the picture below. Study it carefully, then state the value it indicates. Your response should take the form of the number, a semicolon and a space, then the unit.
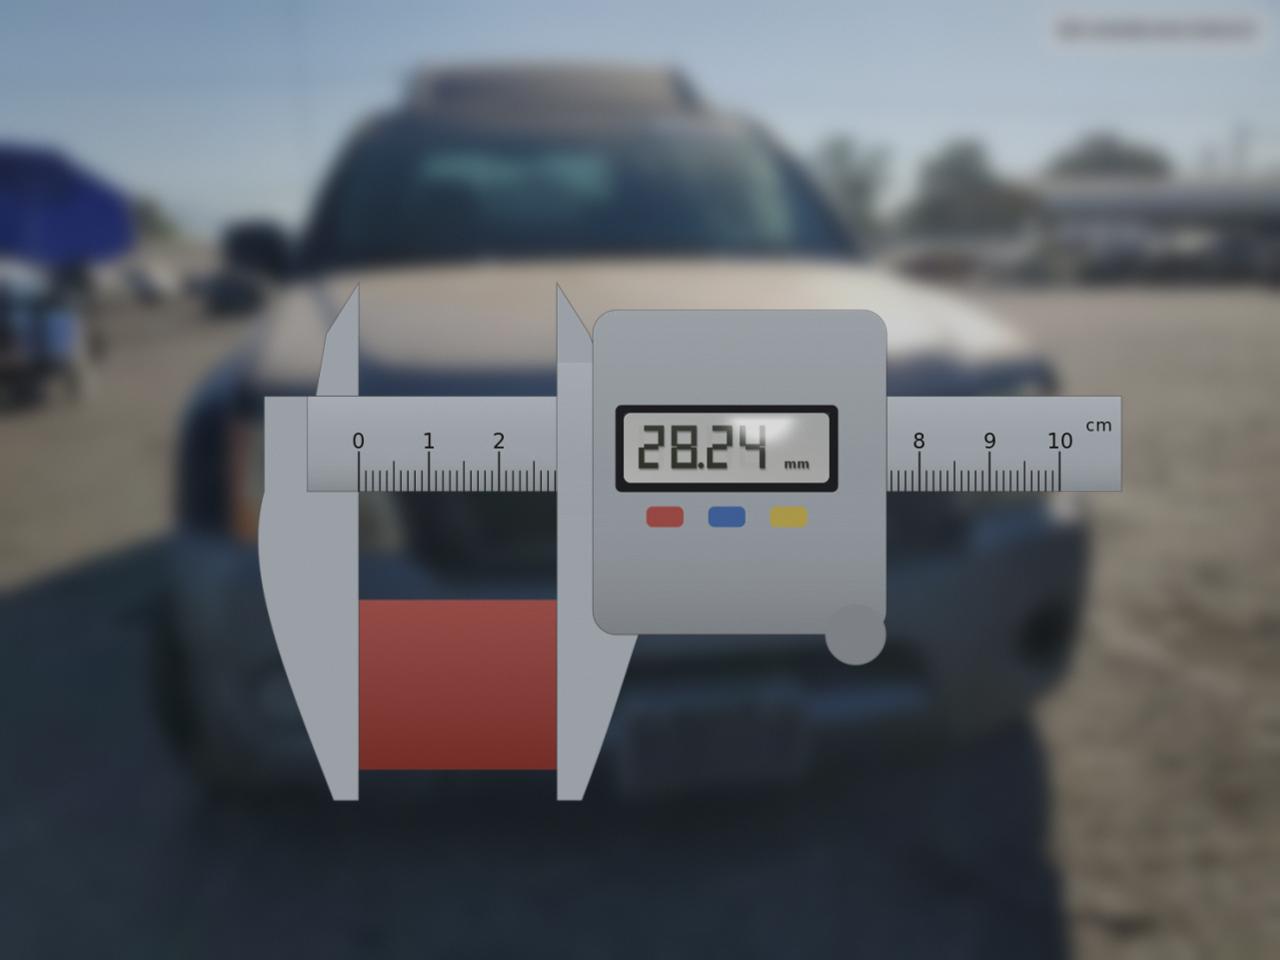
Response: 28.24; mm
